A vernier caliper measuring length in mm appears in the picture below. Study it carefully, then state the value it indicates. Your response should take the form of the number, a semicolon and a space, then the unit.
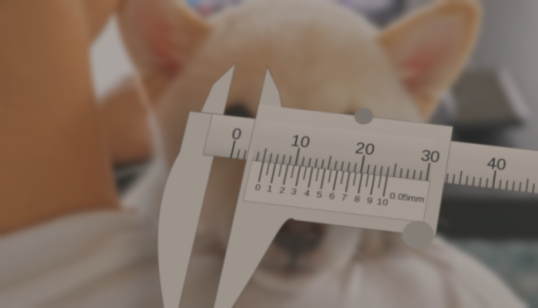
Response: 5.0; mm
